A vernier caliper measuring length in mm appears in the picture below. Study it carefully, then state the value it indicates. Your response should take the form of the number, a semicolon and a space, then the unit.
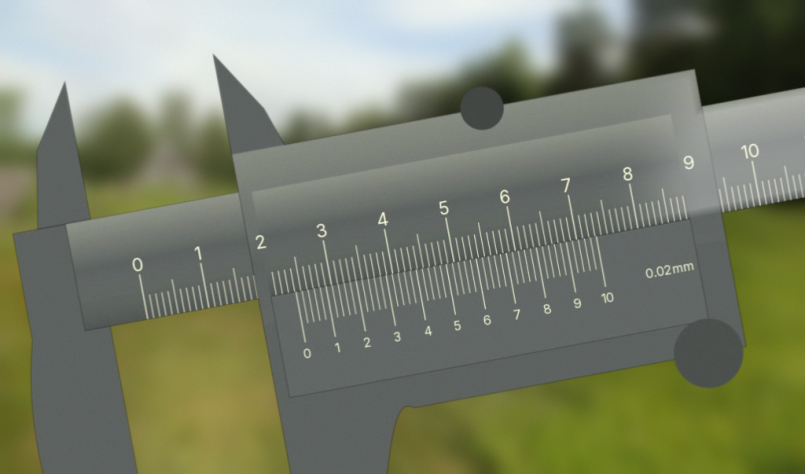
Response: 24.2; mm
